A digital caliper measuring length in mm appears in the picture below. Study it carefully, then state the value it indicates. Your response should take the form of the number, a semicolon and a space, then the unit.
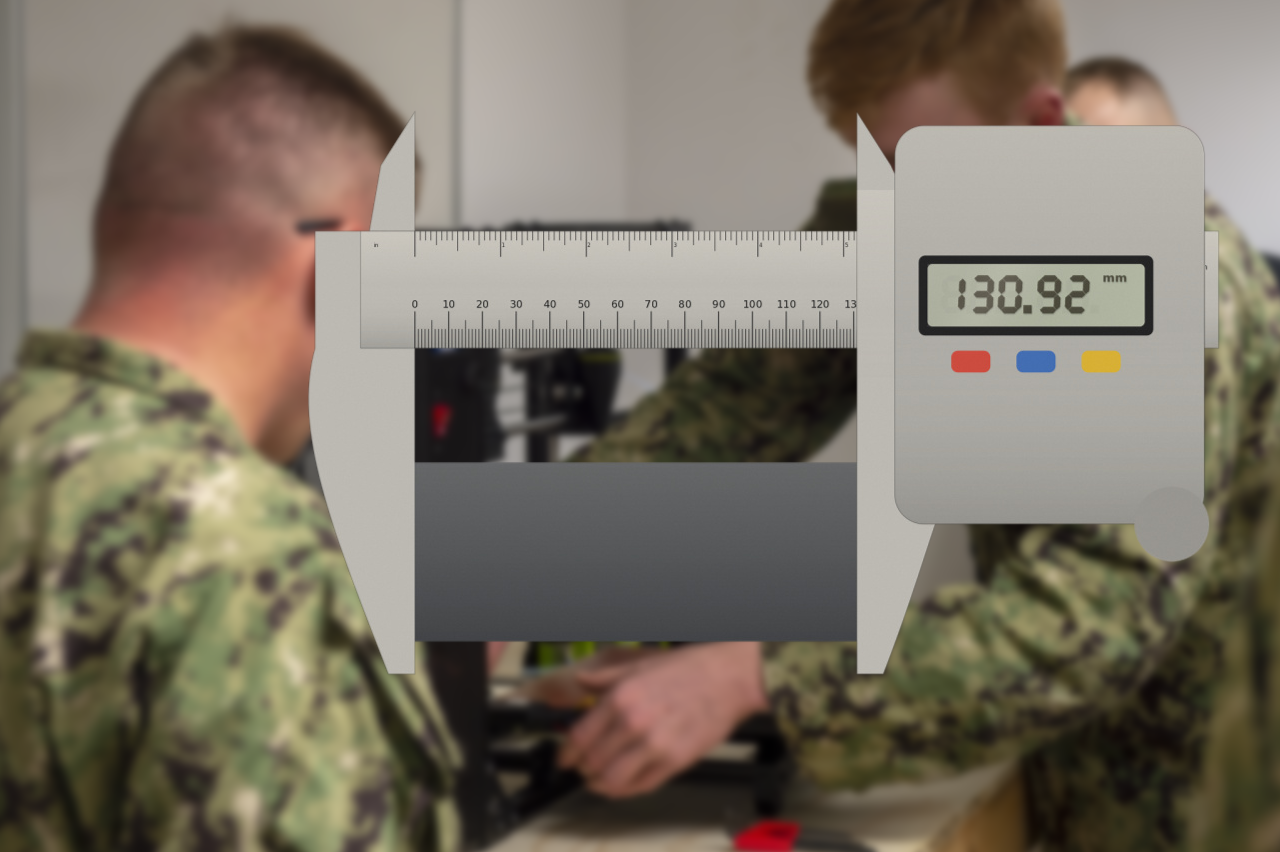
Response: 130.92; mm
